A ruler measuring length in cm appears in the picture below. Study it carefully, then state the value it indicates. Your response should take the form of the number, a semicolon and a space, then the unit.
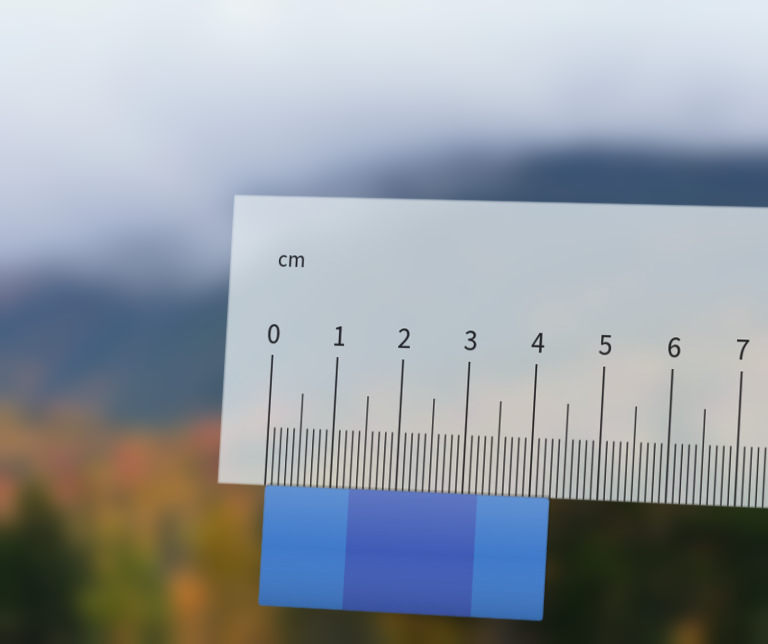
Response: 4.3; cm
